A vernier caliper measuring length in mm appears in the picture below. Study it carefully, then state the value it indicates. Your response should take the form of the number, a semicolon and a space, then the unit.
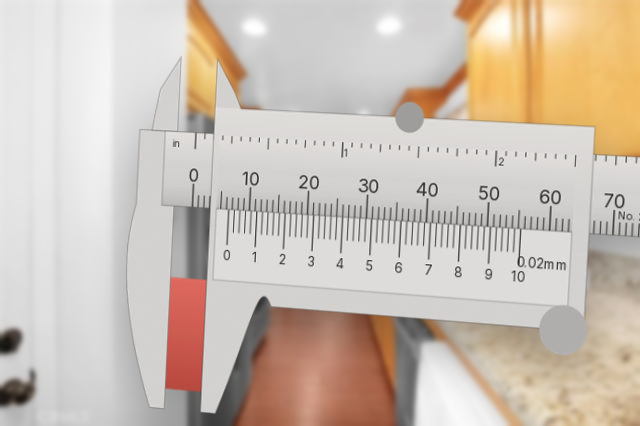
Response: 6.4; mm
